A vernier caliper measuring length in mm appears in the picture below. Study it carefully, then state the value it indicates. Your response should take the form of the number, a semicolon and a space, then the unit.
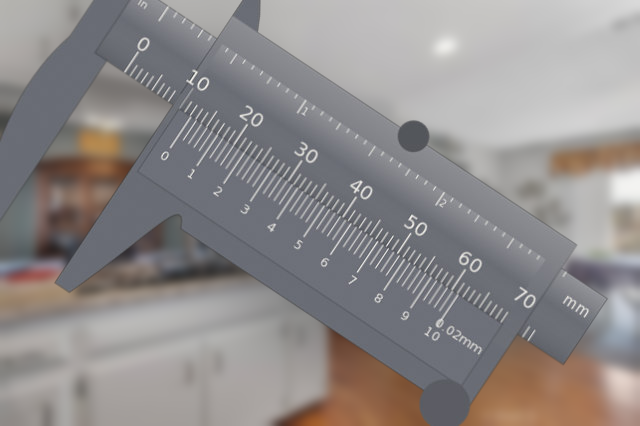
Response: 12.2; mm
